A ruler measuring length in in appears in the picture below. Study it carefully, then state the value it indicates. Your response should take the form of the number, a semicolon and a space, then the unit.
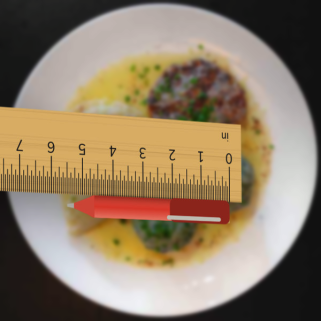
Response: 5.5; in
